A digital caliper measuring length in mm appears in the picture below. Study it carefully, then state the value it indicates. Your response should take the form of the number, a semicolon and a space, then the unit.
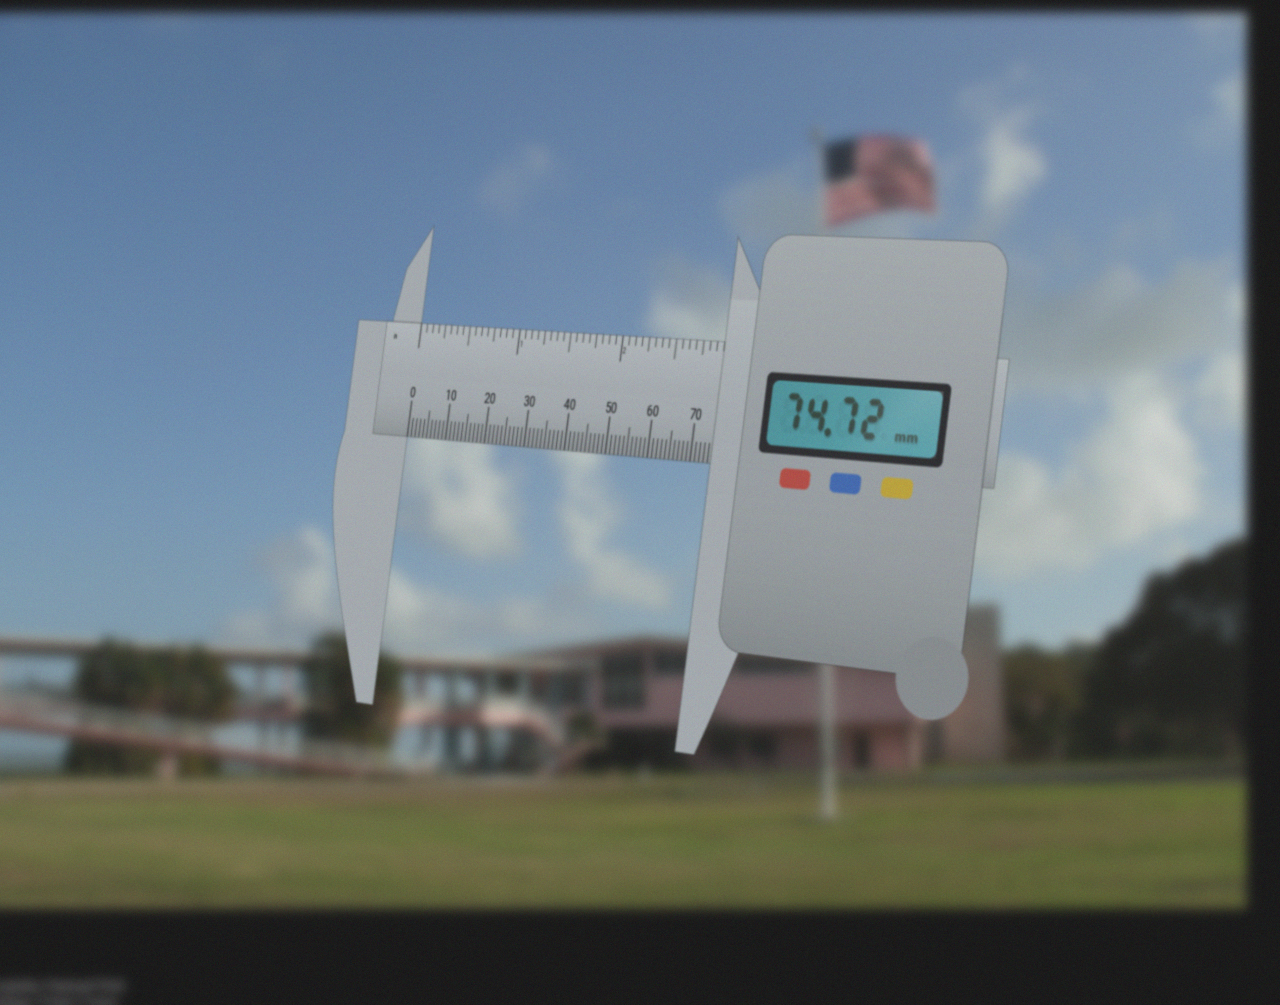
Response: 74.72; mm
